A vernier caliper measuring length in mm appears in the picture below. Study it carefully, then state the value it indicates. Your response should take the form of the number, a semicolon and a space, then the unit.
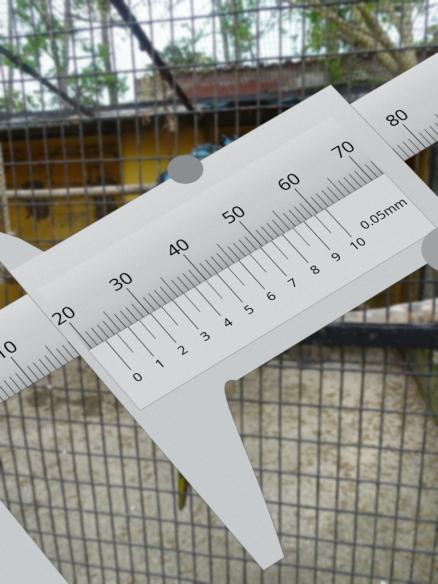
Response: 22.4; mm
